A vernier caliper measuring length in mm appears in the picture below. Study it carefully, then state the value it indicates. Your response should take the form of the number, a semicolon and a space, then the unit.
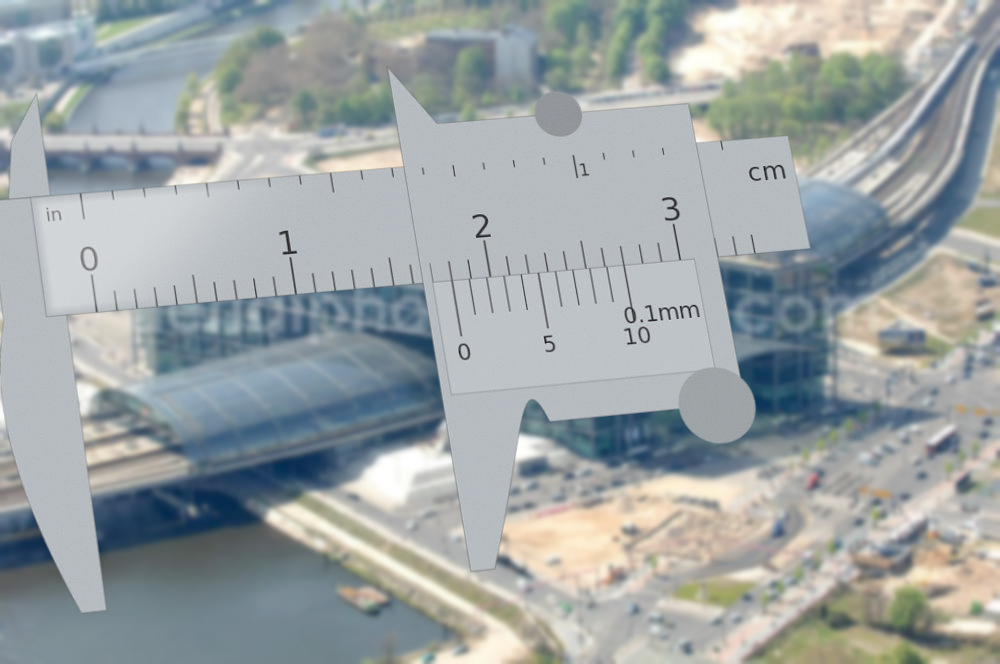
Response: 18.0; mm
